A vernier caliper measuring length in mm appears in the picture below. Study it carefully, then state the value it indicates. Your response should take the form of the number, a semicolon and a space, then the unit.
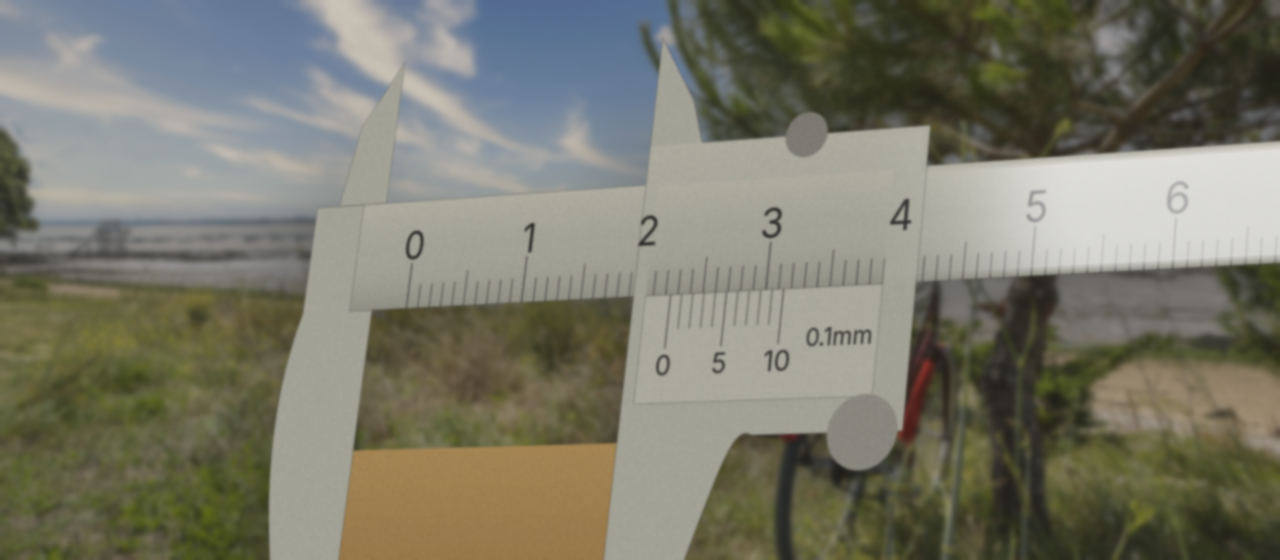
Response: 22.4; mm
